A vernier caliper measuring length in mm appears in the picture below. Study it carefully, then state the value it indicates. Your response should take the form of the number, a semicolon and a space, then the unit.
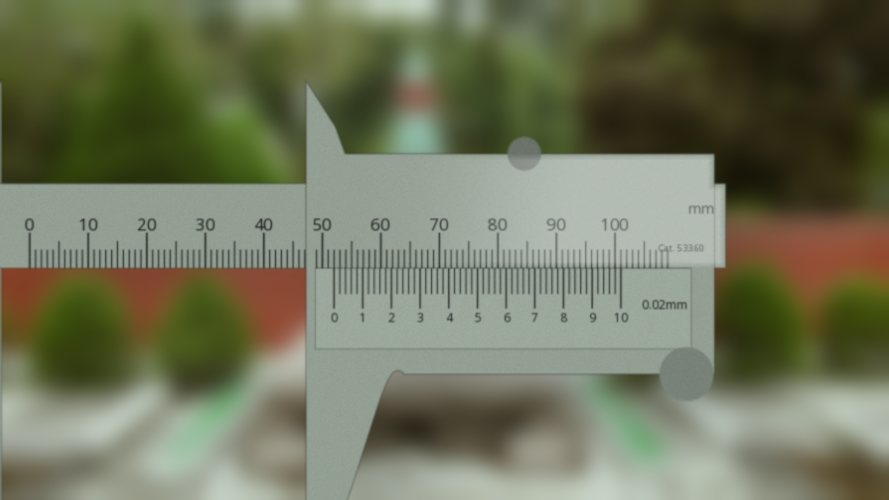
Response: 52.0; mm
